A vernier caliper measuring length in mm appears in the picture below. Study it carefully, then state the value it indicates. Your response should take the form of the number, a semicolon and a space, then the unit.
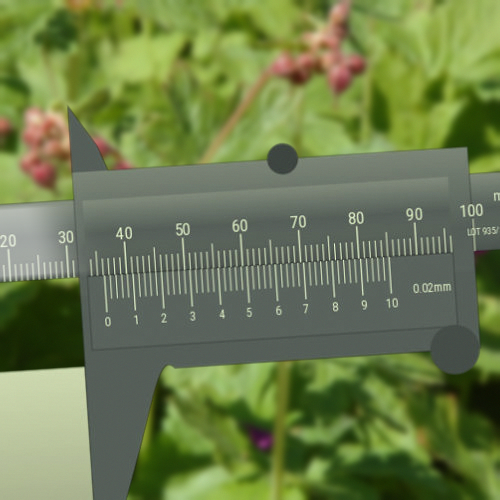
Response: 36.2; mm
